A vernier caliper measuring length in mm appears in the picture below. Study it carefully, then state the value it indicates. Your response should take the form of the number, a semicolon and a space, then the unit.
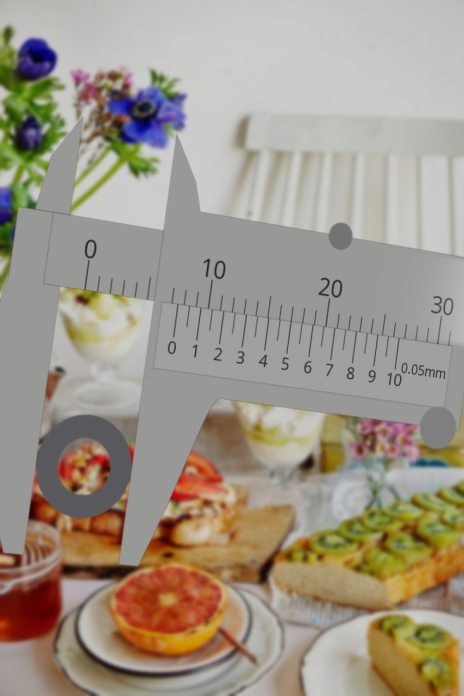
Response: 7.5; mm
